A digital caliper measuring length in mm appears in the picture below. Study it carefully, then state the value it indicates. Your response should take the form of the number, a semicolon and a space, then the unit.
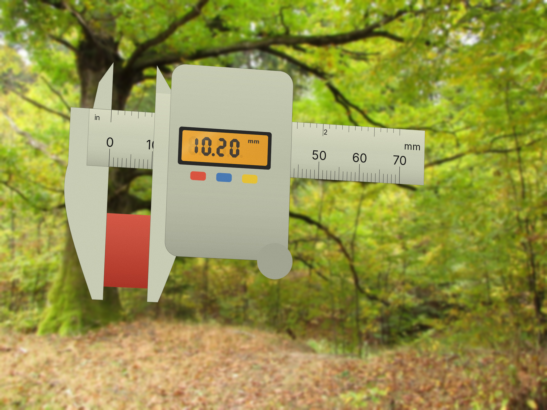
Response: 10.20; mm
